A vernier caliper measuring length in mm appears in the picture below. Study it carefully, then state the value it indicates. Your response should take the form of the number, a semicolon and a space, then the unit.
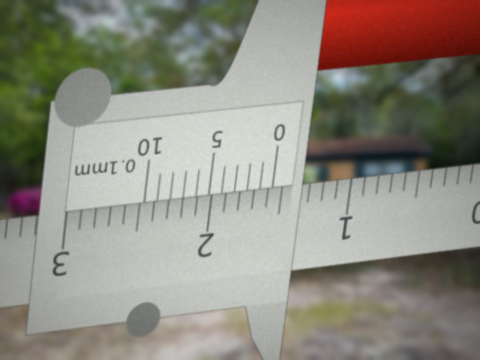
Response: 15.7; mm
